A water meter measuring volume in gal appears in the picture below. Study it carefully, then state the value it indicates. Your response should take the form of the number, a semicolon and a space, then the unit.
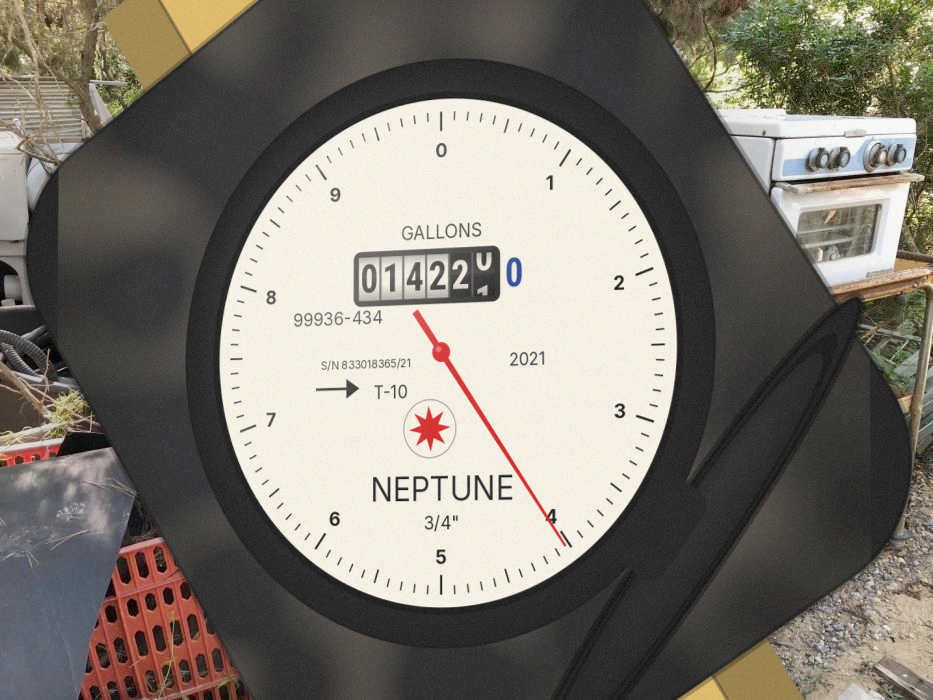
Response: 142204.0; gal
